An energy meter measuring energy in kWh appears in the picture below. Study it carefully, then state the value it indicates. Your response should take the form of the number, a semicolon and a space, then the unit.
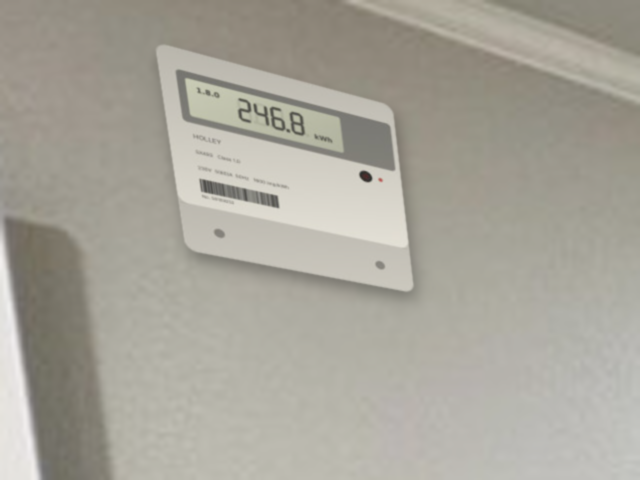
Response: 246.8; kWh
